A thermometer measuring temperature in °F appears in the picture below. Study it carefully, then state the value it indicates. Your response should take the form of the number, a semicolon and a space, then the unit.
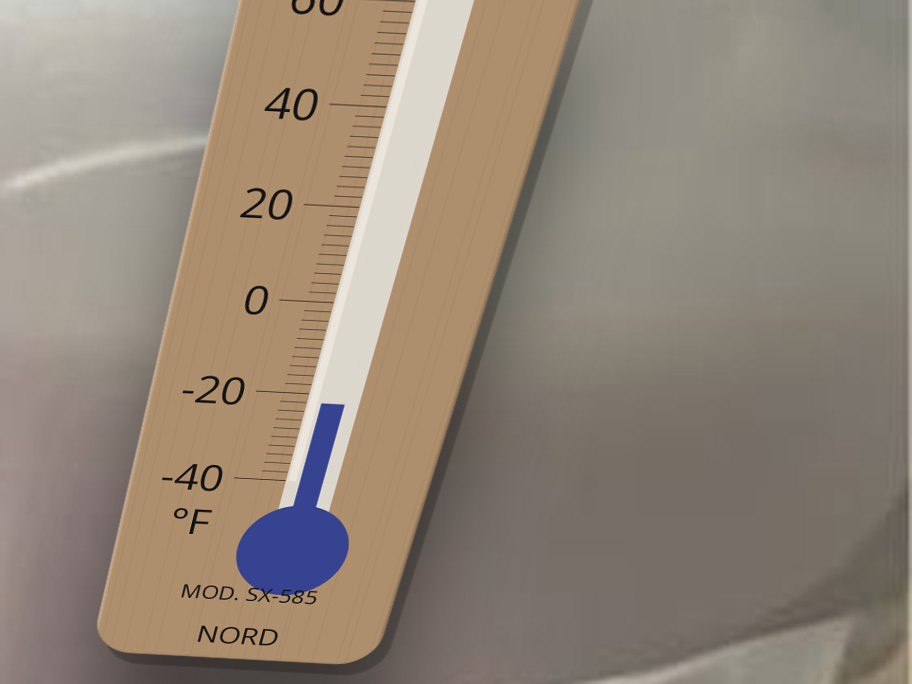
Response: -22; °F
